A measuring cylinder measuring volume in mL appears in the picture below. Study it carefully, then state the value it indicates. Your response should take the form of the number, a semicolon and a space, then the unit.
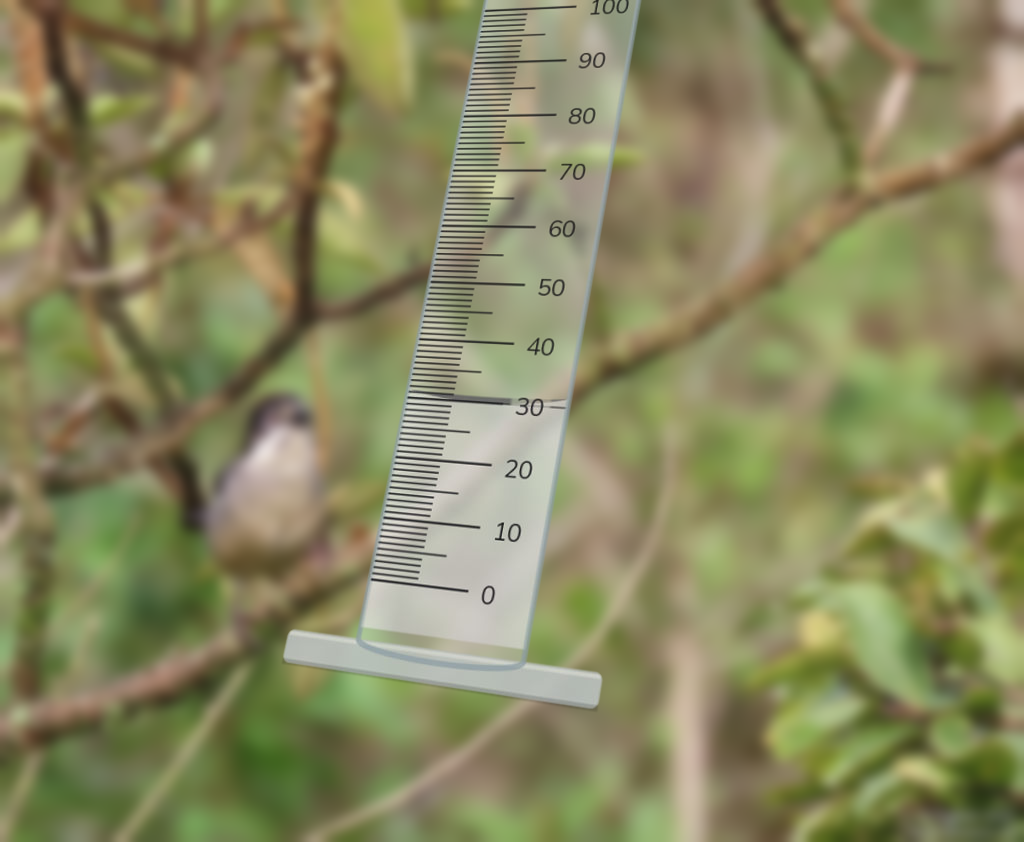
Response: 30; mL
